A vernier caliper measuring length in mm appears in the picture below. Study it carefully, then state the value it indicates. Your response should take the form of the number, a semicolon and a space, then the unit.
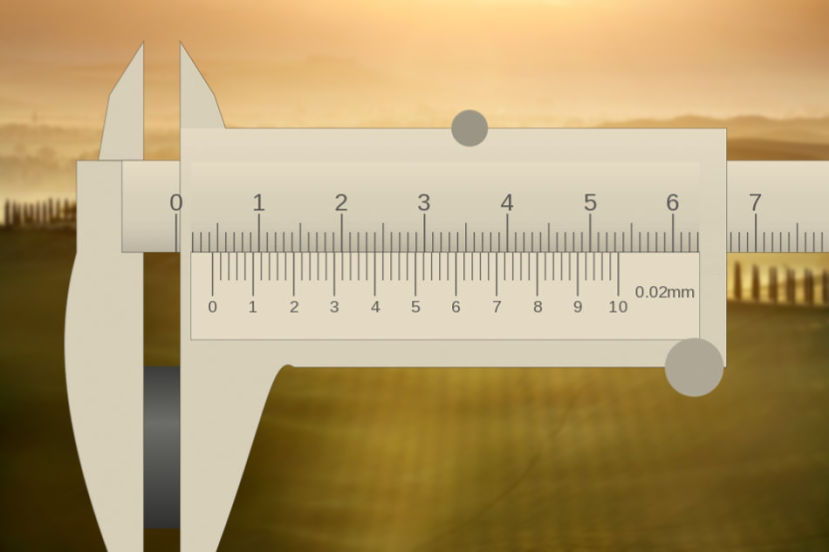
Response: 4.4; mm
